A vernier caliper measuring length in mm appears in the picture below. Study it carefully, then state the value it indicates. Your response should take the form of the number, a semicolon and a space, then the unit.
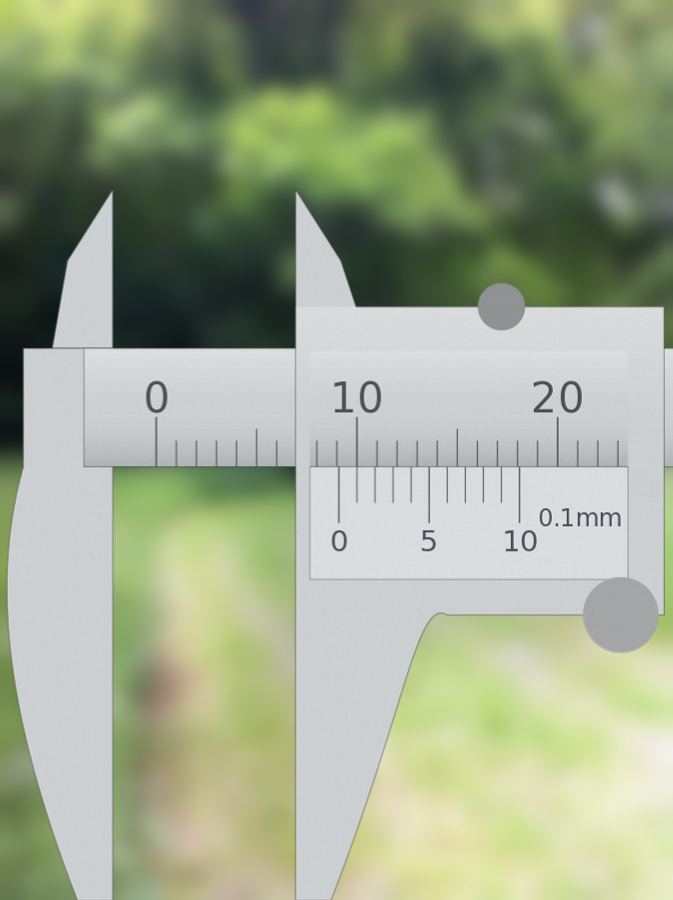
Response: 9.1; mm
